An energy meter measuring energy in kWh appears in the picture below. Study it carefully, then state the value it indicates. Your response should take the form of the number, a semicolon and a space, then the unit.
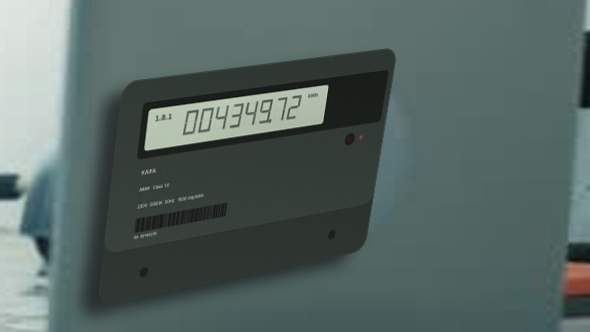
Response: 4349.72; kWh
